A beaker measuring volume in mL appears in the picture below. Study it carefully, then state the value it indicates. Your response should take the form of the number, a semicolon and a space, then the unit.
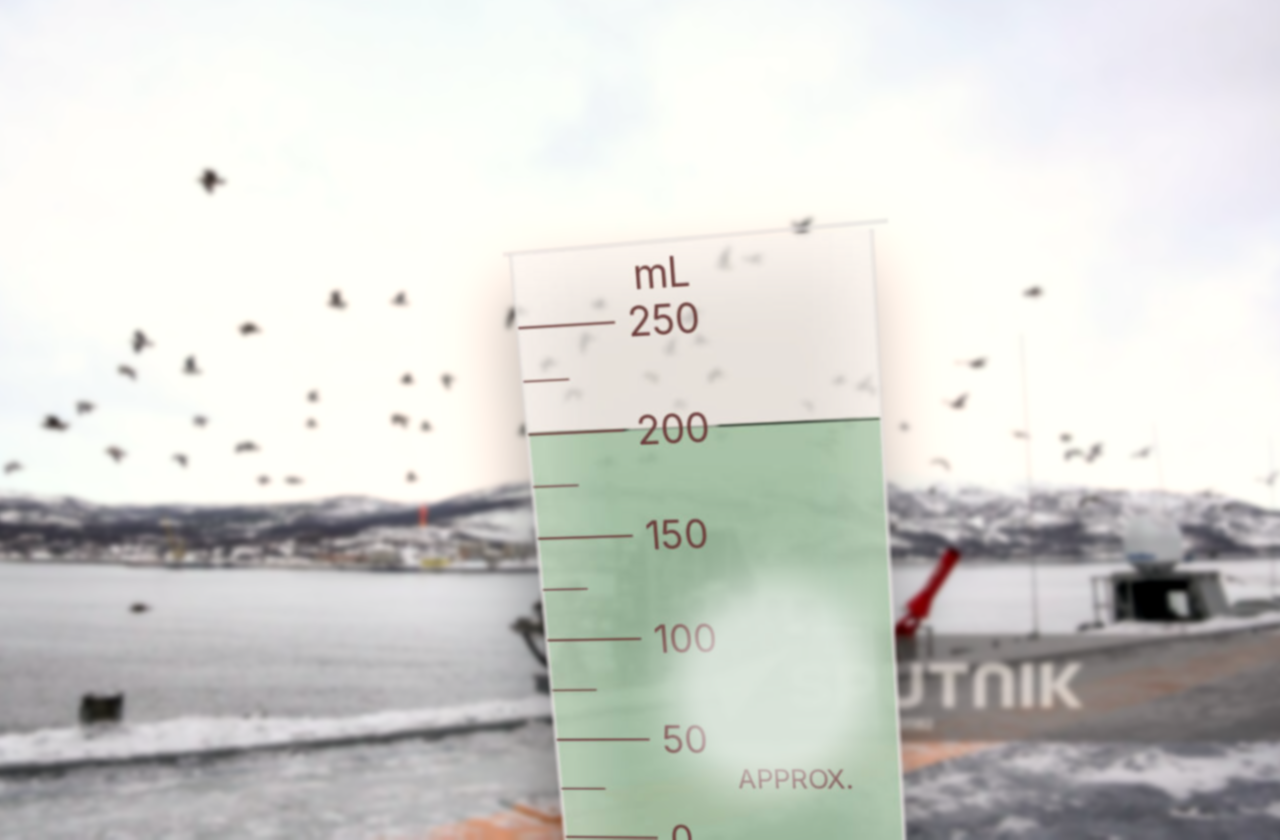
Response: 200; mL
